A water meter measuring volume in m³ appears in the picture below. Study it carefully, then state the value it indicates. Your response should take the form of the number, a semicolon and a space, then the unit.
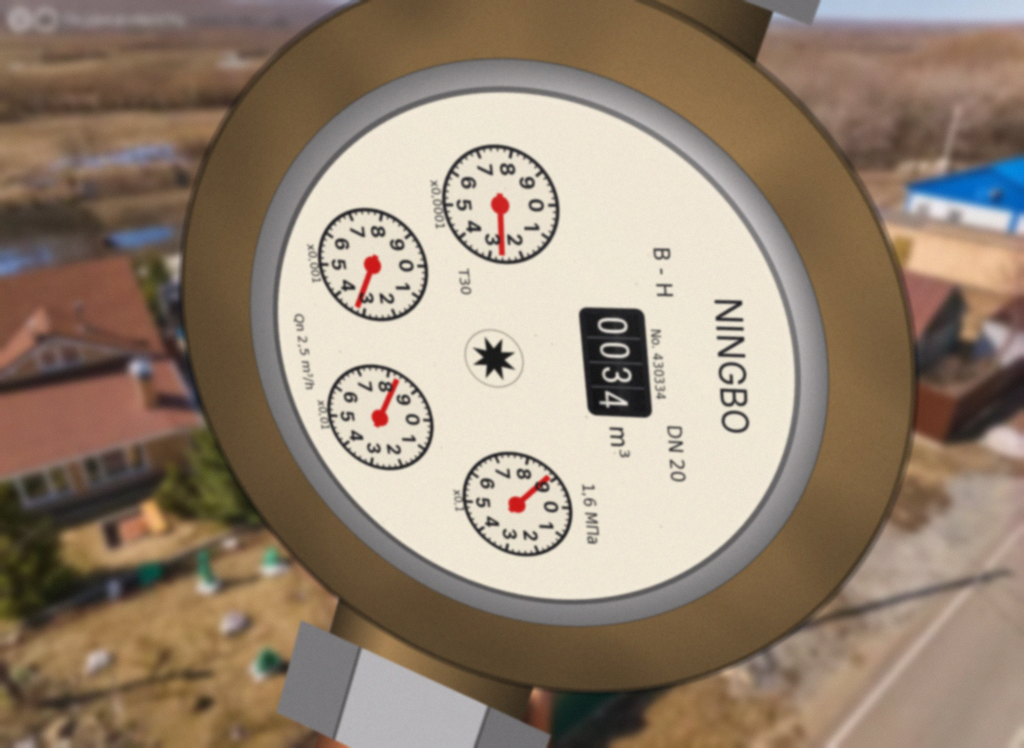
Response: 33.8832; m³
